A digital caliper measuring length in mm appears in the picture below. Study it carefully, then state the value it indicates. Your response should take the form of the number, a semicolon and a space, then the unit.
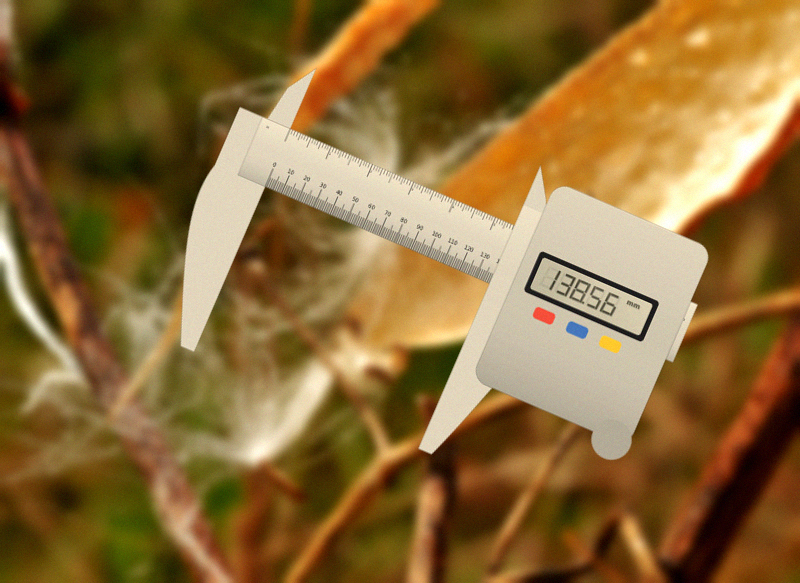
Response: 138.56; mm
